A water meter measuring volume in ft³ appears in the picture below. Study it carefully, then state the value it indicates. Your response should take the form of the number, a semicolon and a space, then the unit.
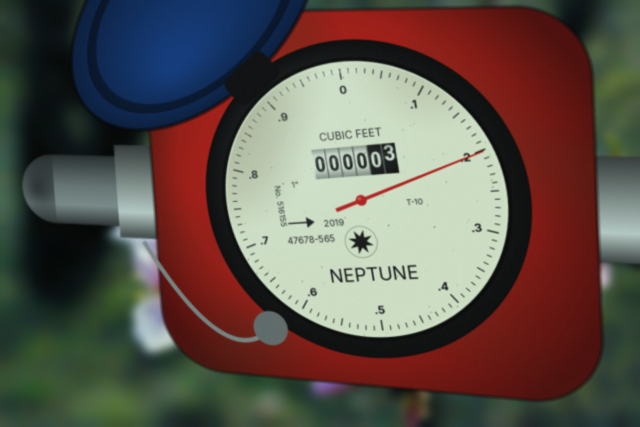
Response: 3.20; ft³
